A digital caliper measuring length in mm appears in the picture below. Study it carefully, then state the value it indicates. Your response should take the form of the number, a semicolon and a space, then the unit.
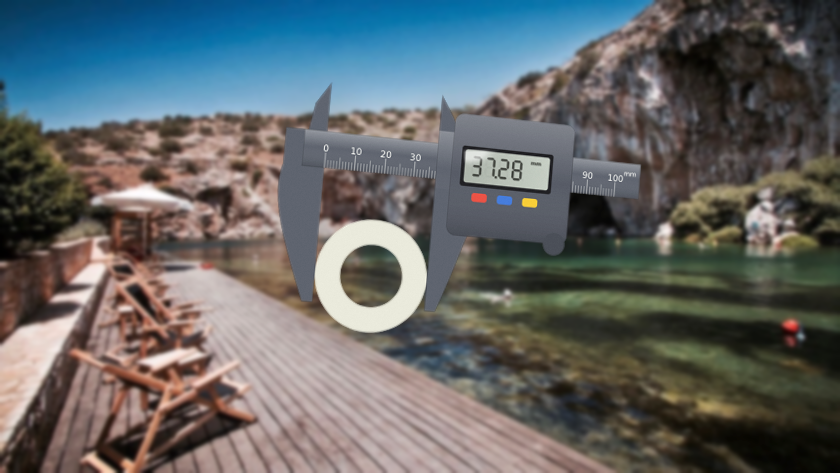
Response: 37.28; mm
